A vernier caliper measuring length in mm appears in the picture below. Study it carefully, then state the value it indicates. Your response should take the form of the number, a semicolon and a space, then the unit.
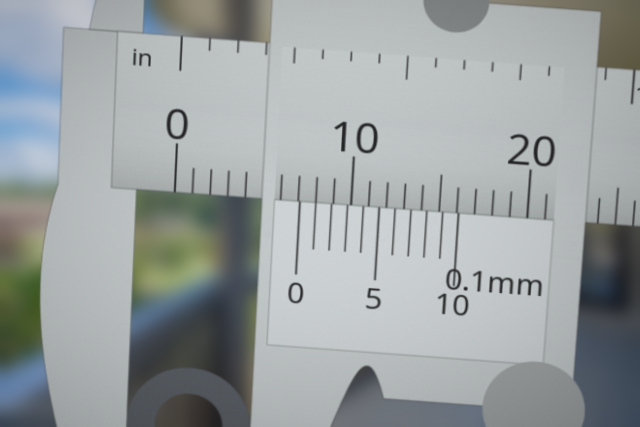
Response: 7.1; mm
